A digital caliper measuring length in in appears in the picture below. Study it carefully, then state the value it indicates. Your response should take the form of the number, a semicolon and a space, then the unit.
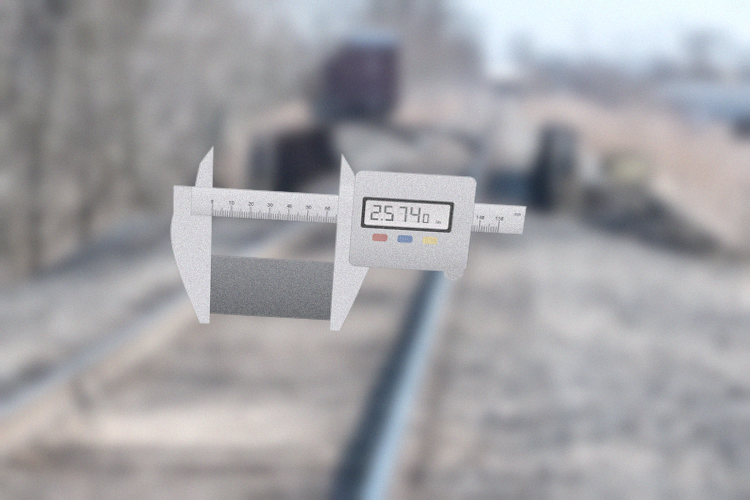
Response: 2.5740; in
